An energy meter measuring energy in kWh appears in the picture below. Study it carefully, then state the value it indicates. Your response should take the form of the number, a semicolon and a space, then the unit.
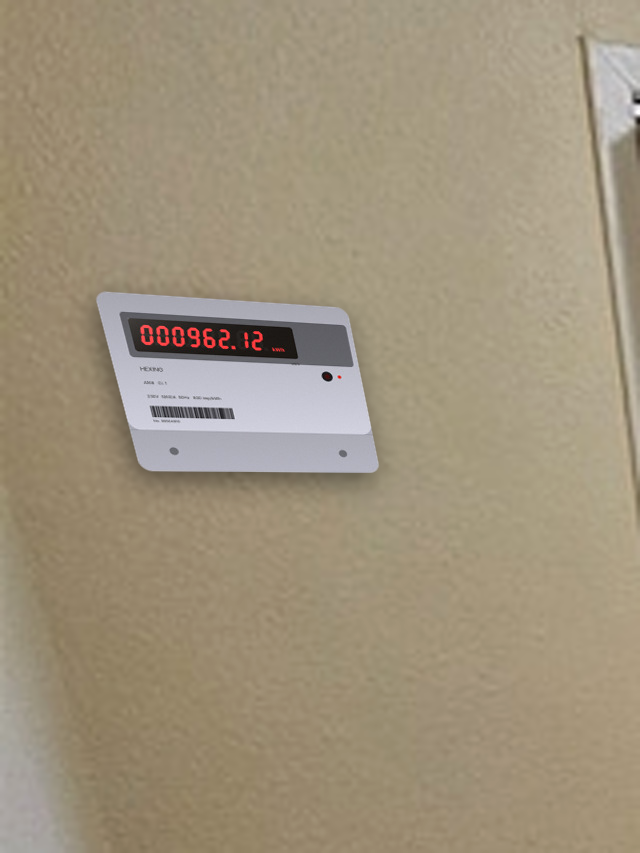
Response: 962.12; kWh
